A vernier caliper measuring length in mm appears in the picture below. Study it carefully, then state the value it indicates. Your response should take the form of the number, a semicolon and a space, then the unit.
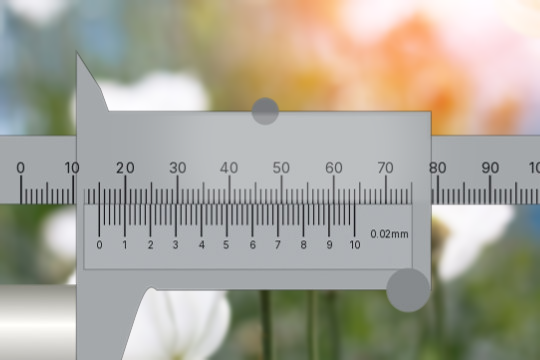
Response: 15.0; mm
